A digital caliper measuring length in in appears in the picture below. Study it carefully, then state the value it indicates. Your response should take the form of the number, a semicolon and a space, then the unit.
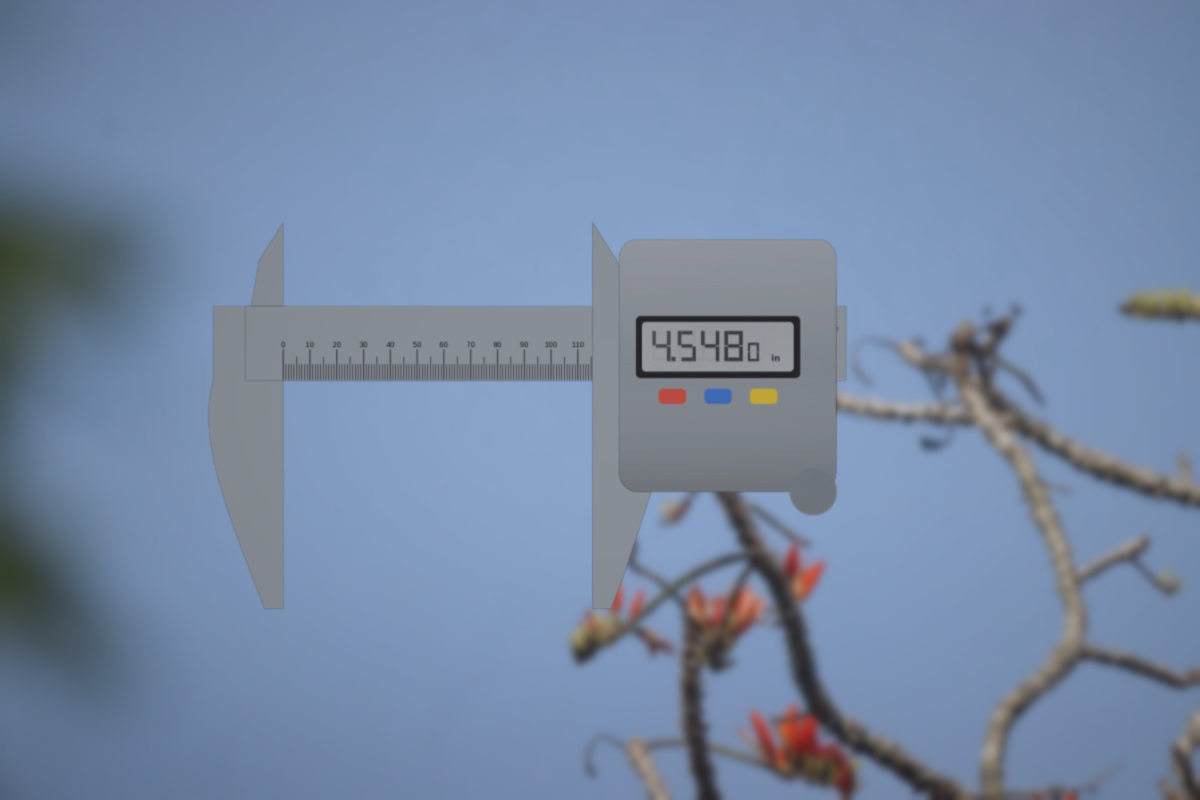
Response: 4.5480; in
